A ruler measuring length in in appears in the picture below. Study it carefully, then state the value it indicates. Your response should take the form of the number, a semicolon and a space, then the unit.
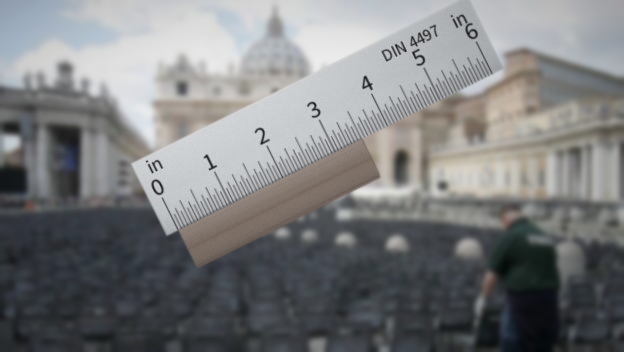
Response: 3.5; in
